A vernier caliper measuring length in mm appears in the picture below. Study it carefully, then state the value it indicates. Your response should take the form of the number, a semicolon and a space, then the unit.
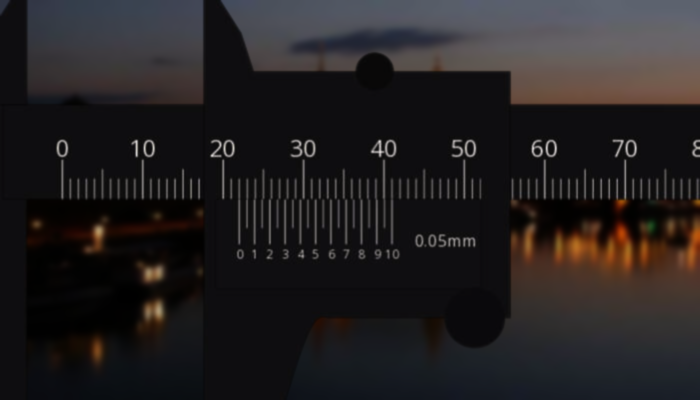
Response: 22.0; mm
